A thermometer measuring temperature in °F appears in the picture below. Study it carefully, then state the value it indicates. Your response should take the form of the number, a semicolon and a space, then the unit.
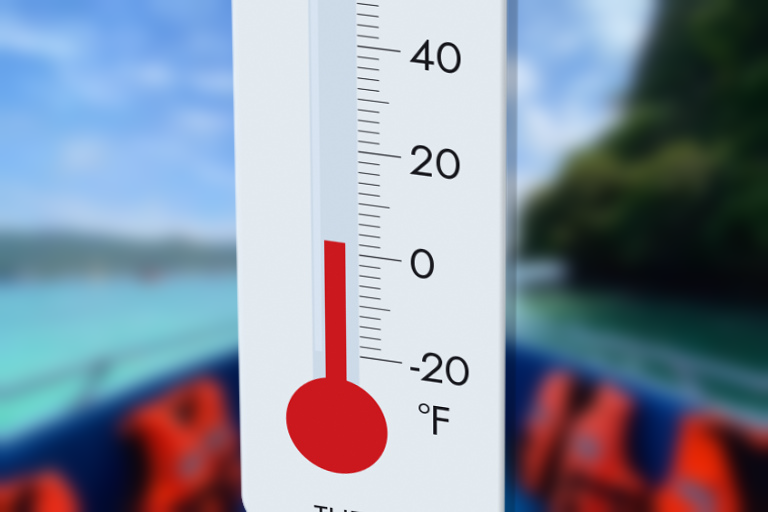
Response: 2; °F
